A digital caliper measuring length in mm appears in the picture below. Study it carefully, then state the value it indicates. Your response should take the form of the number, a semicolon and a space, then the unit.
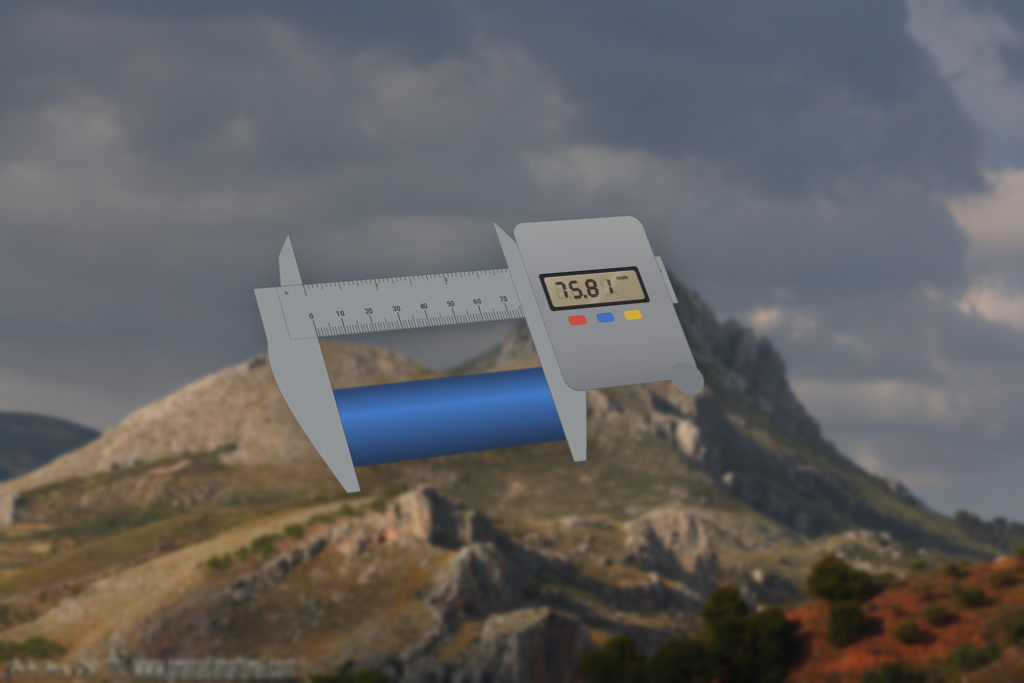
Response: 75.81; mm
